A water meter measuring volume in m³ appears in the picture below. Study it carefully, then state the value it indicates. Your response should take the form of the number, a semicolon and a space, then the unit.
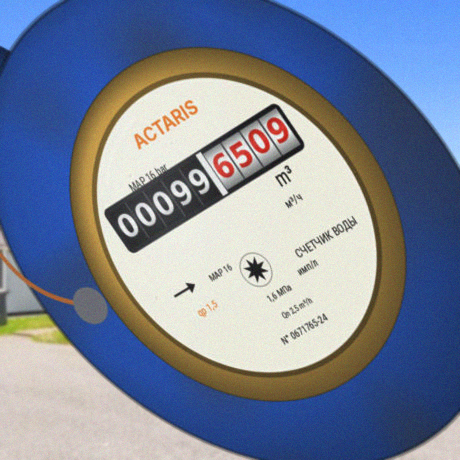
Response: 99.6509; m³
